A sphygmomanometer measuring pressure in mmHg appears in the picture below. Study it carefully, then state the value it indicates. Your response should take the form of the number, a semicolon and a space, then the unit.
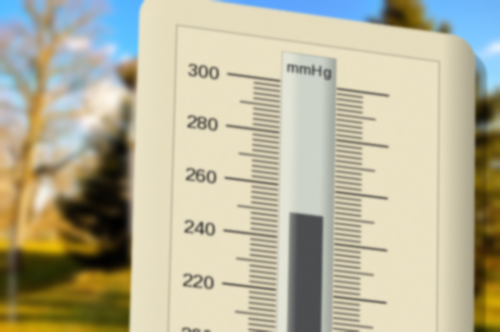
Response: 250; mmHg
